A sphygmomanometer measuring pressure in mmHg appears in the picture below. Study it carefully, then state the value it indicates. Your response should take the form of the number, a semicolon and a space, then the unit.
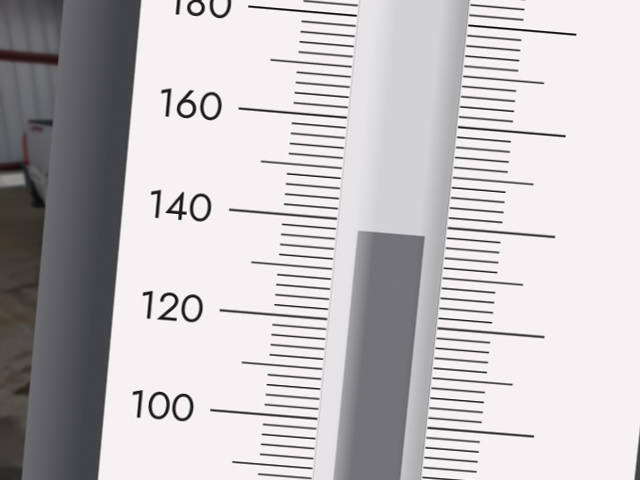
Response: 138; mmHg
